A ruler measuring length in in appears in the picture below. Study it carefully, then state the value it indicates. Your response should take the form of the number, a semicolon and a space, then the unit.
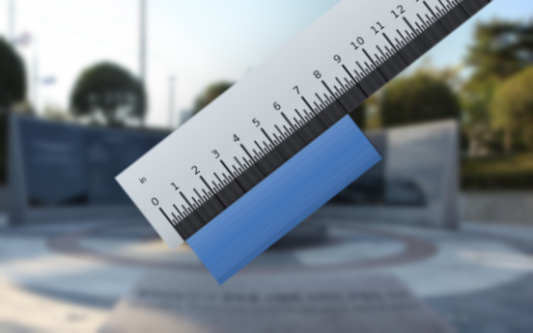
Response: 8; in
